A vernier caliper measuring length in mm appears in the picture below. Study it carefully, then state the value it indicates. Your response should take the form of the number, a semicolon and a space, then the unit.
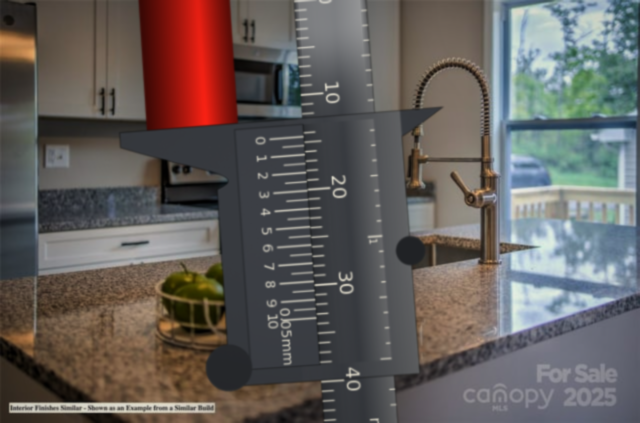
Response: 14.4; mm
